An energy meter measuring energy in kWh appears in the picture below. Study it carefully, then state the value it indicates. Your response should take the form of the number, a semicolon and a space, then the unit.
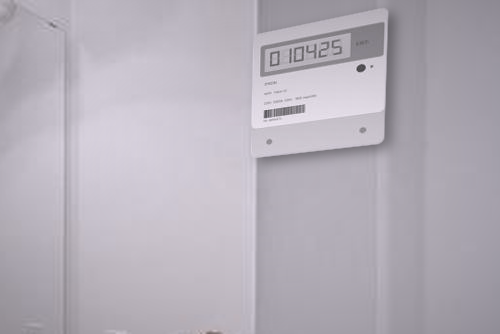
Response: 10425; kWh
